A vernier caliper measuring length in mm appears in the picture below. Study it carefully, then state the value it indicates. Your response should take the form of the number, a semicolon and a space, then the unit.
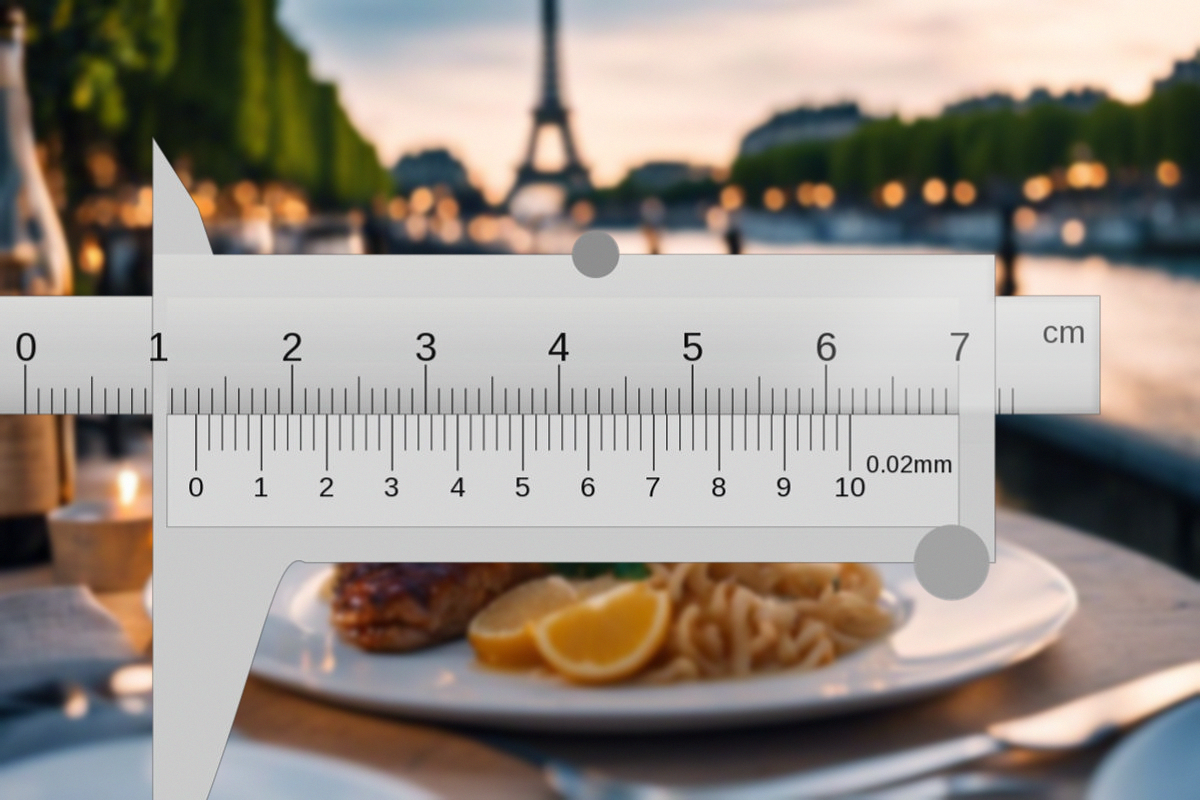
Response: 12.8; mm
